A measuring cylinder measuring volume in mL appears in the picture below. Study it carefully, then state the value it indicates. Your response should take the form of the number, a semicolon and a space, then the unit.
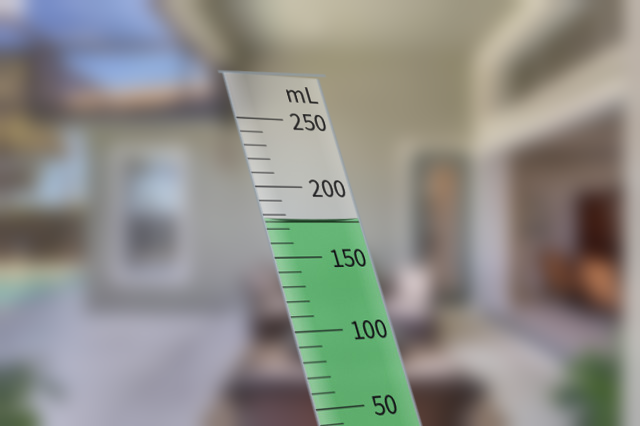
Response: 175; mL
